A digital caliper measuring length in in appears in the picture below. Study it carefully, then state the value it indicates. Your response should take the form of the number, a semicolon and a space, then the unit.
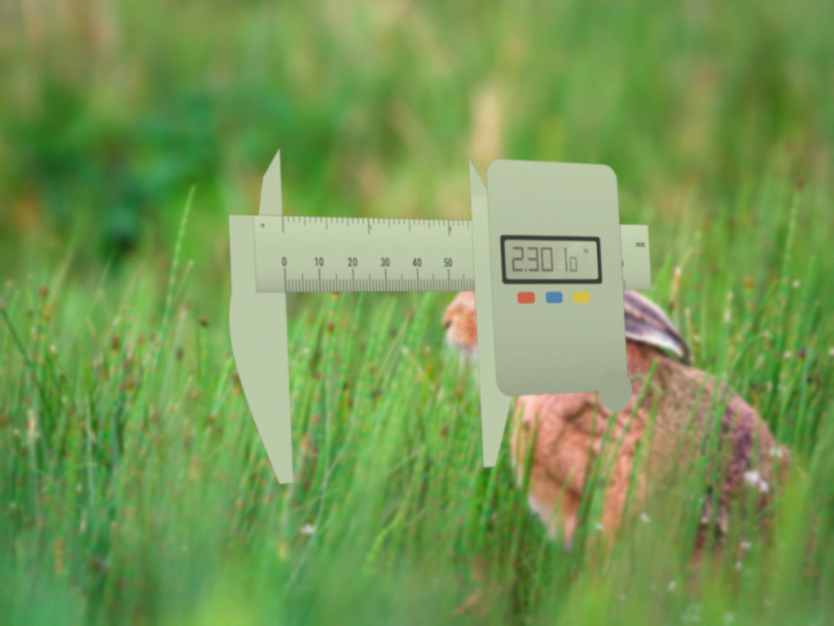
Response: 2.3010; in
